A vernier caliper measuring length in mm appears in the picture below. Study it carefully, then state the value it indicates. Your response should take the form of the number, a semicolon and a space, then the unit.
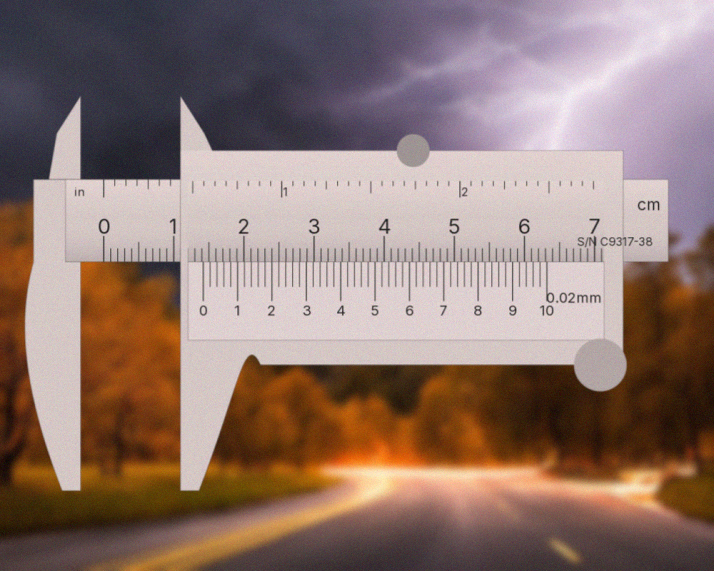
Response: 14.2; mm
